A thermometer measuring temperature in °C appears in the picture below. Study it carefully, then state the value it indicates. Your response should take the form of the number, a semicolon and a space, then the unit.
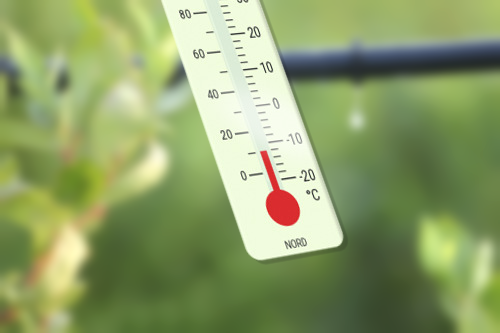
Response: -12; °C
